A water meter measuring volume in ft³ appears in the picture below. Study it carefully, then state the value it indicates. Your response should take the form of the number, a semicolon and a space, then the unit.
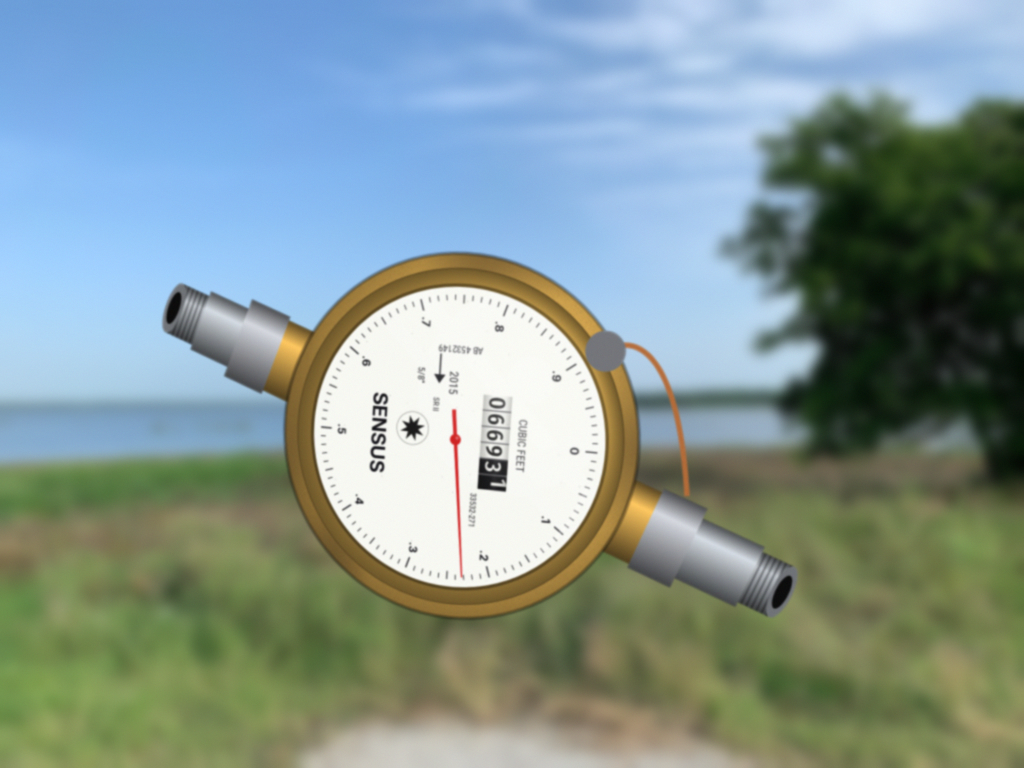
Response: 66931.23; ft³
